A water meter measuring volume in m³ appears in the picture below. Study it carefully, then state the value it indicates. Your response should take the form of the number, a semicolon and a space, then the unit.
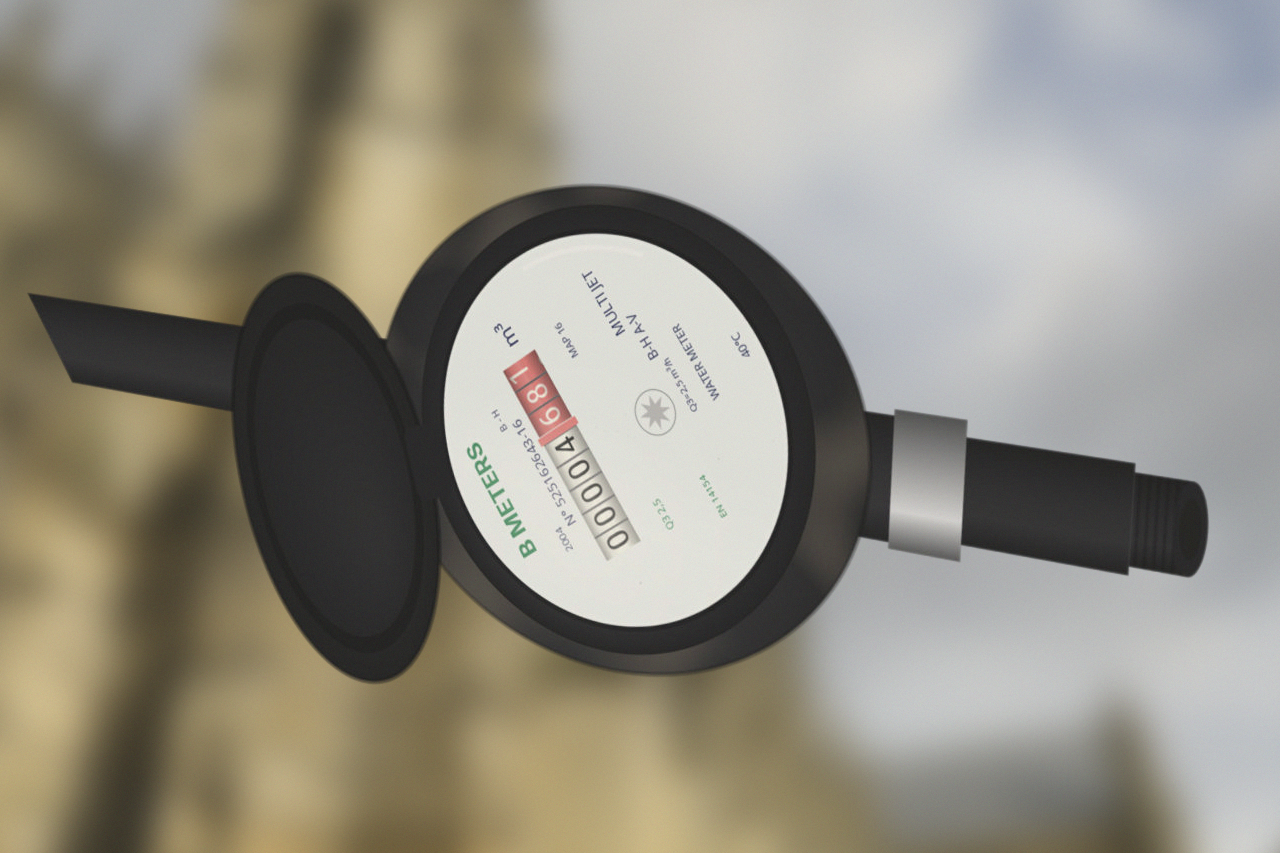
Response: 4.681; m³
